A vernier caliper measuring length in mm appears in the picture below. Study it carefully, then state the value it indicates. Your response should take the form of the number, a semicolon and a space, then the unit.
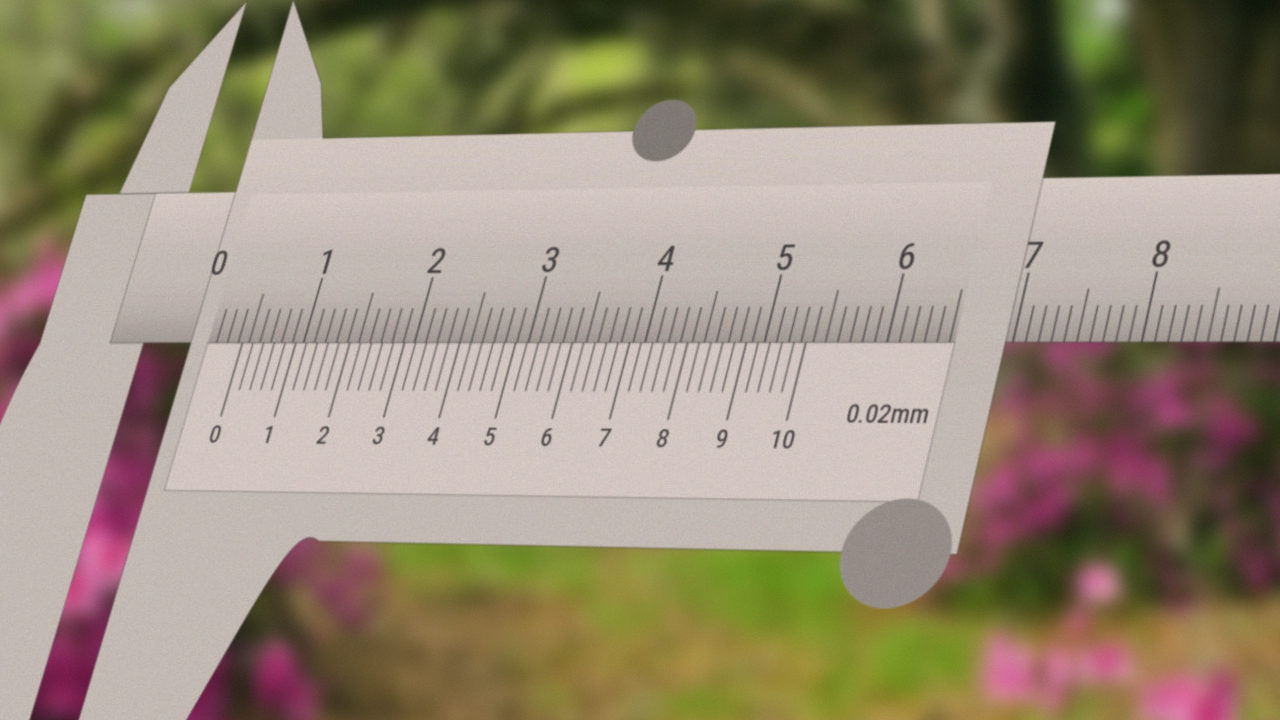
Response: 4.4; mm
